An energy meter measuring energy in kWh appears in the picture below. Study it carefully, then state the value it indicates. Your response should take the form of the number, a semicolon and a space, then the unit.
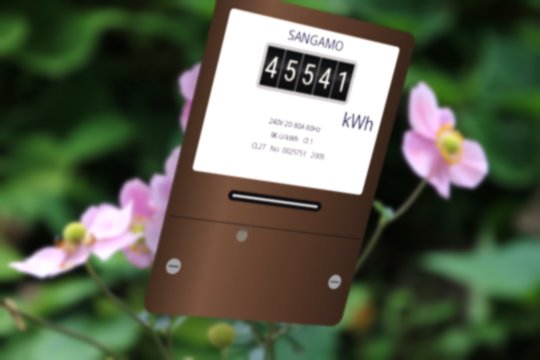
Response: 45541; kWh
